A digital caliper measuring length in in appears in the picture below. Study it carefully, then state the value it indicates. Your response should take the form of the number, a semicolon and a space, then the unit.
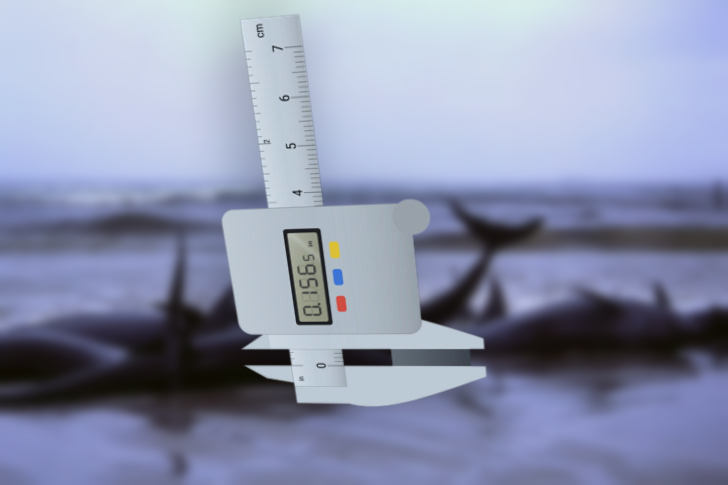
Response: 0.1565; in
